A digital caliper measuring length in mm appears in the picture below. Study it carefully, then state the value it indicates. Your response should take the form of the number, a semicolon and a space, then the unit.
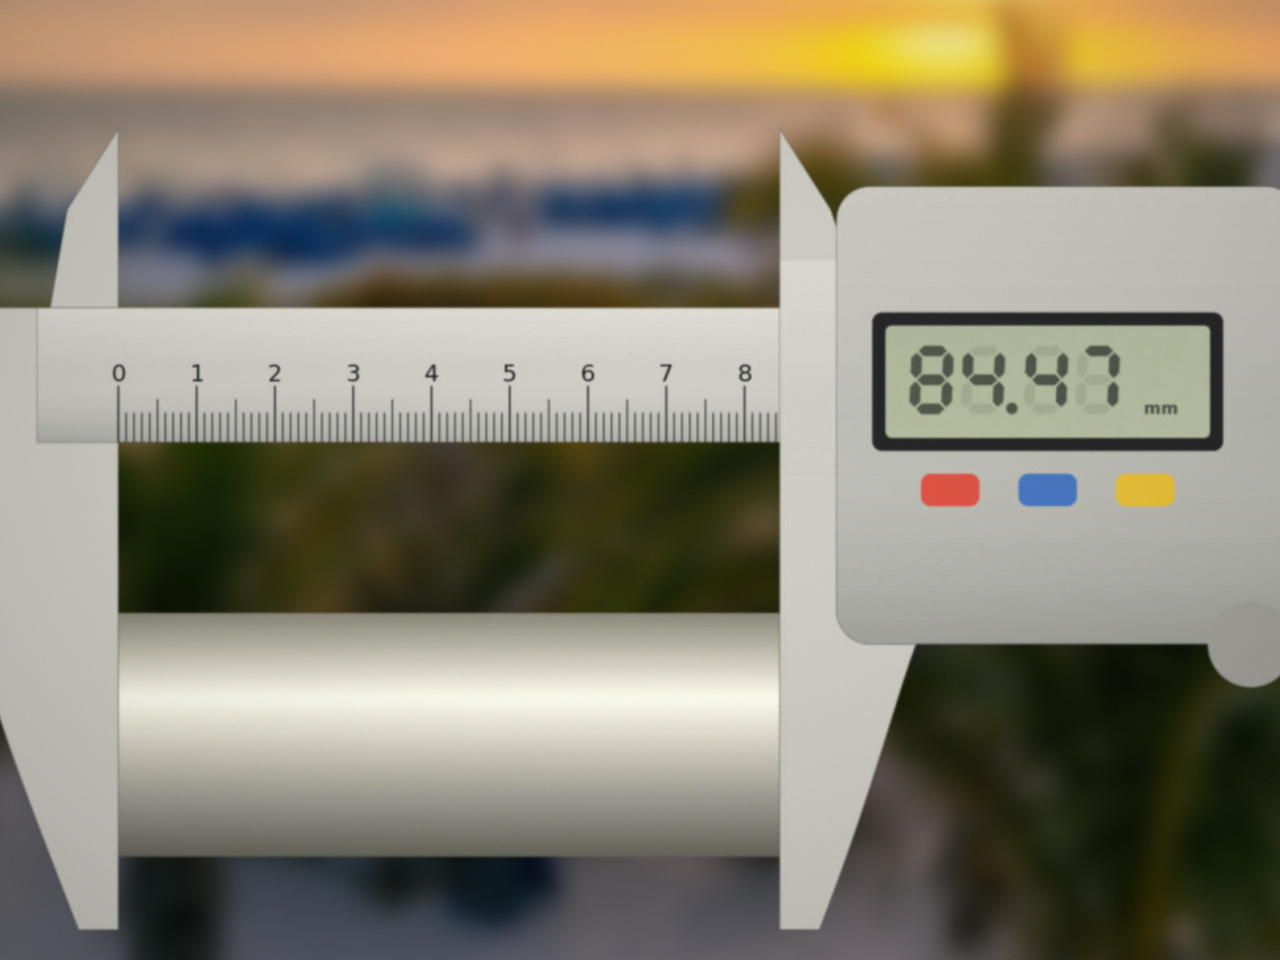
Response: 84.47; mm
